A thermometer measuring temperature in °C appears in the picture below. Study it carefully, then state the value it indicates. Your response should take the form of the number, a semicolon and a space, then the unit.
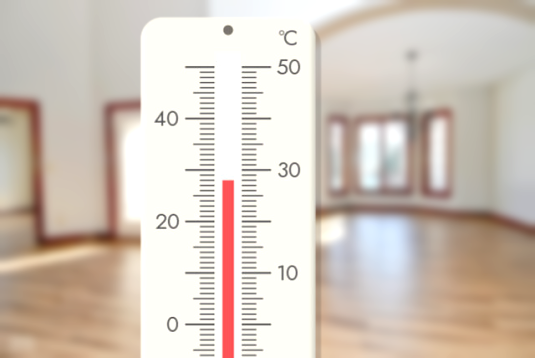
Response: 28; °C
